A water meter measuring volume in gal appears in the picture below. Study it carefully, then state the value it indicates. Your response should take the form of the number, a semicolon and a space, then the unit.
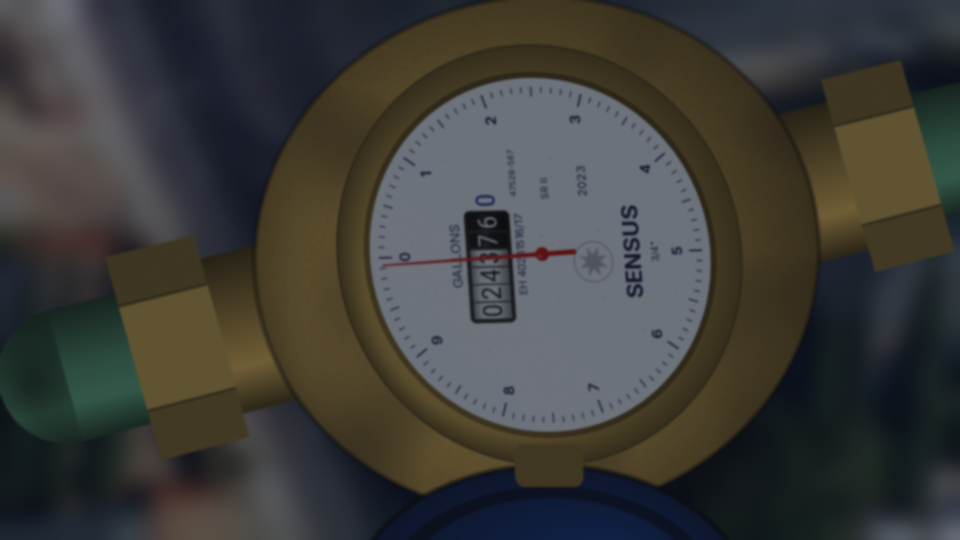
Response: 243759.9; gal
